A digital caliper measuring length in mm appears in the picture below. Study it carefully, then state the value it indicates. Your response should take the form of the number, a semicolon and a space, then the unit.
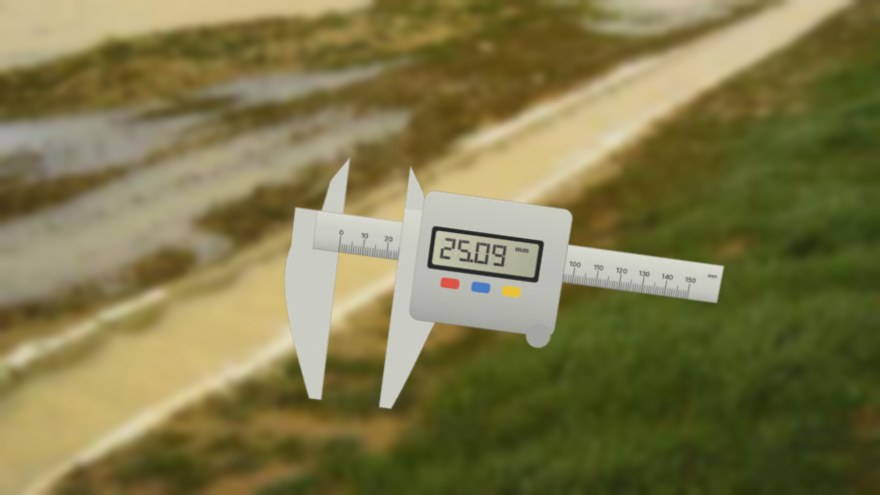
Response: 25.09; mm
